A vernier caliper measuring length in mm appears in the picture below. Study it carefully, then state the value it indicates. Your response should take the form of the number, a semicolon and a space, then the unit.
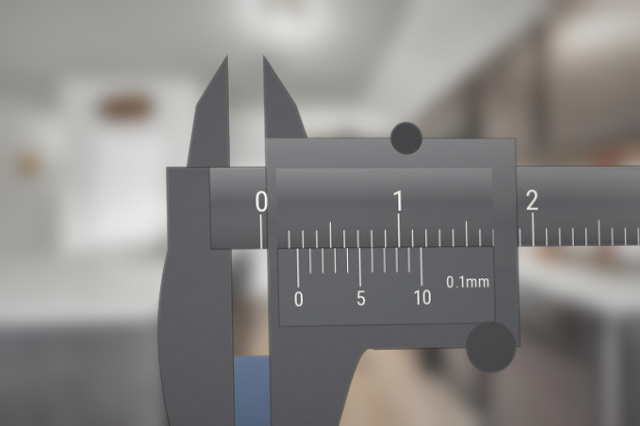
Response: 2.6; mm
